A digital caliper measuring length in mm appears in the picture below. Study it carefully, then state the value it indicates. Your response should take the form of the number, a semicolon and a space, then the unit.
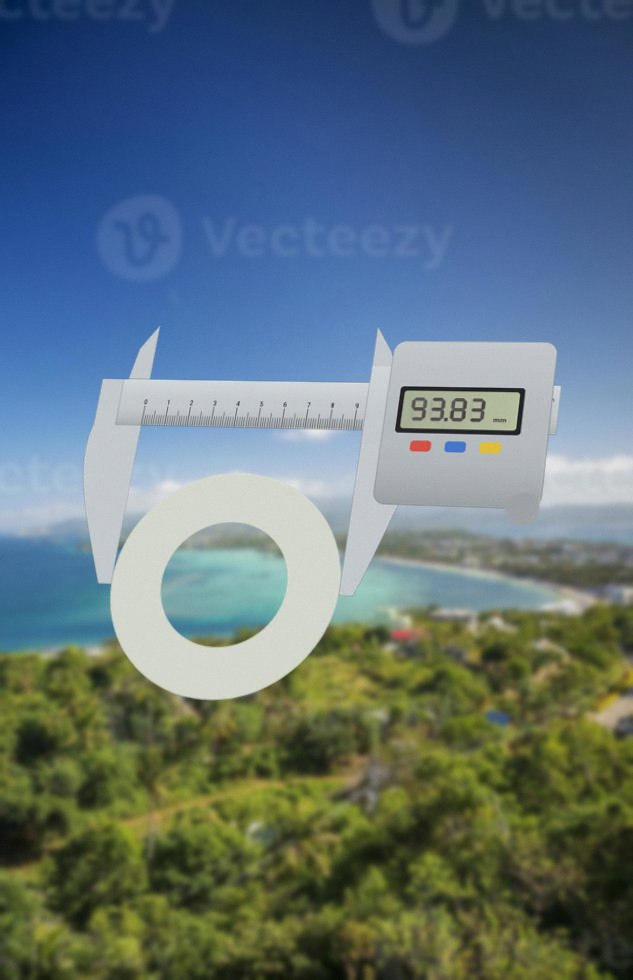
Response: 93.83; mm
